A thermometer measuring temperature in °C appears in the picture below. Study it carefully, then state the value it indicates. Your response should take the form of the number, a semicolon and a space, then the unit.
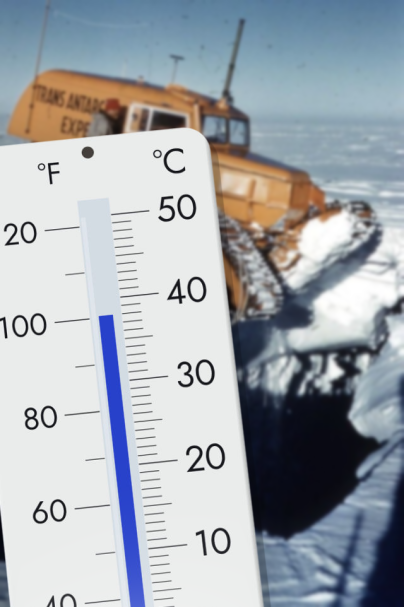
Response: 38; °C
